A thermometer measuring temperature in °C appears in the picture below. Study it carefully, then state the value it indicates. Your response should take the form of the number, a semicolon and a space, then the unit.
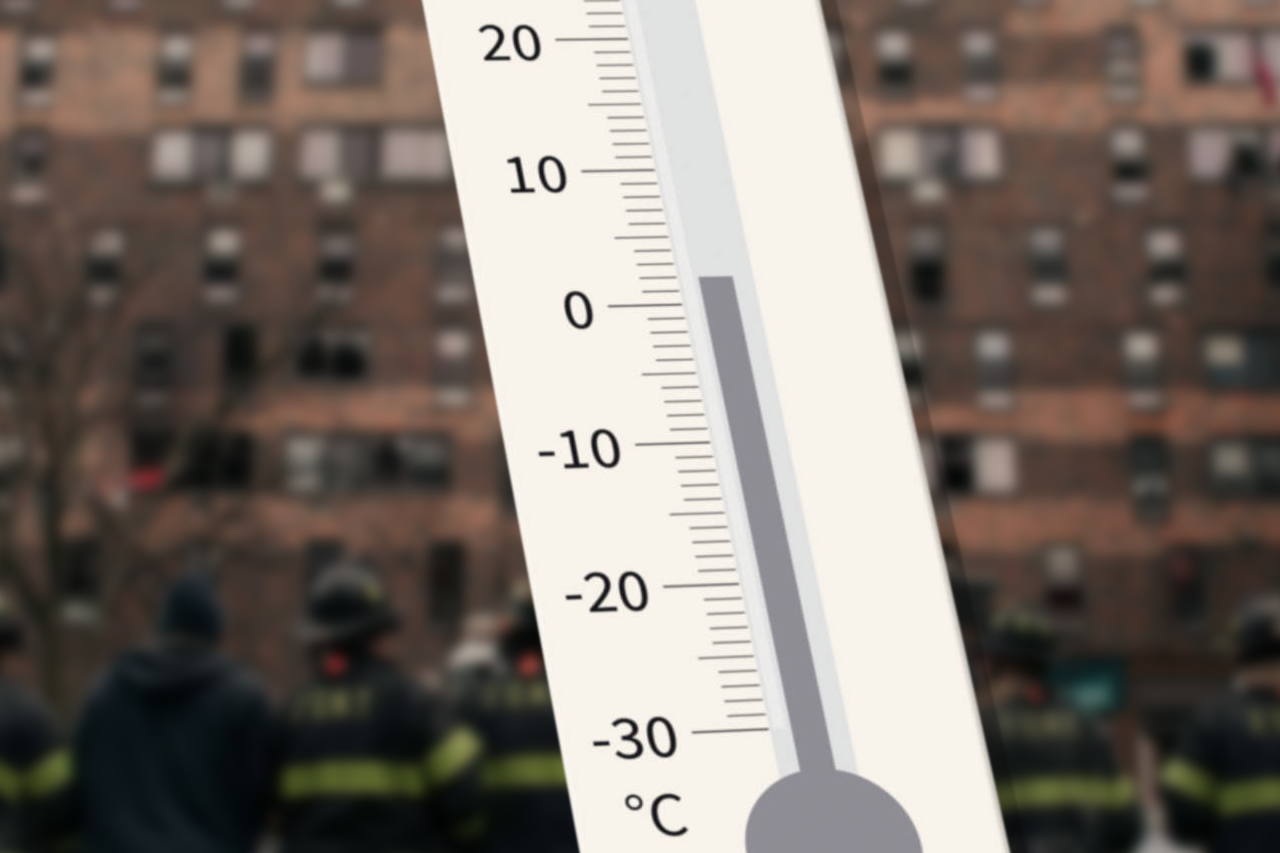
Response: 2; °C
